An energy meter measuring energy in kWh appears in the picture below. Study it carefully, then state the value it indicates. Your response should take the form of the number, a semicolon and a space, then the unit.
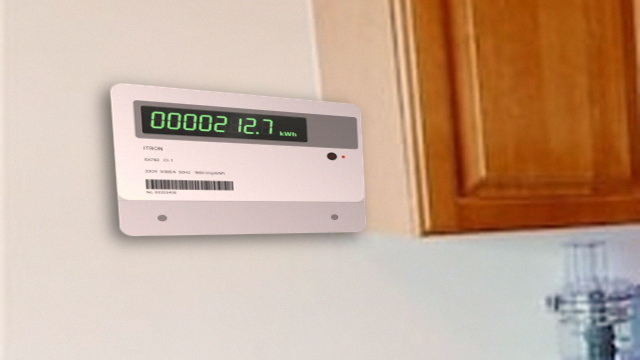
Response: 212.7; kWh
